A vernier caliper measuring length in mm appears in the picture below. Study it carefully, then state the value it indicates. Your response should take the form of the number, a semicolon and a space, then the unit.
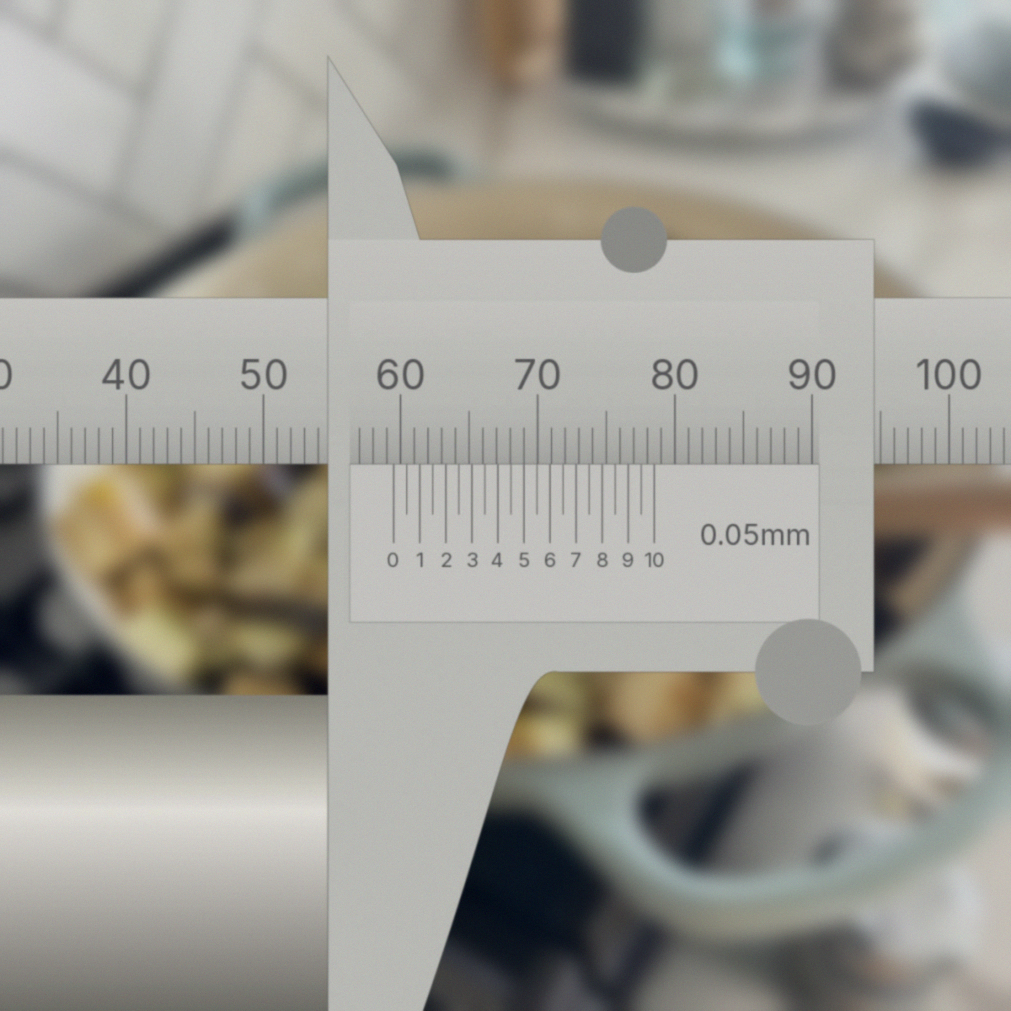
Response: 59.5; mm
